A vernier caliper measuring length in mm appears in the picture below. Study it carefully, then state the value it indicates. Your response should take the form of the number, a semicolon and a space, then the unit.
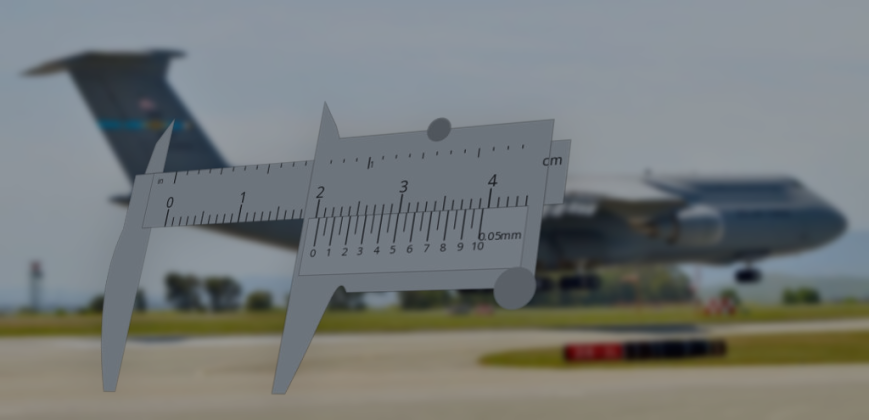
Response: 20.4; mm
